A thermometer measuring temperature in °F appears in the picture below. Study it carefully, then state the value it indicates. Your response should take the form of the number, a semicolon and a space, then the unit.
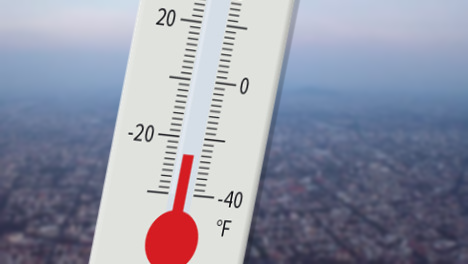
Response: -26; °F
